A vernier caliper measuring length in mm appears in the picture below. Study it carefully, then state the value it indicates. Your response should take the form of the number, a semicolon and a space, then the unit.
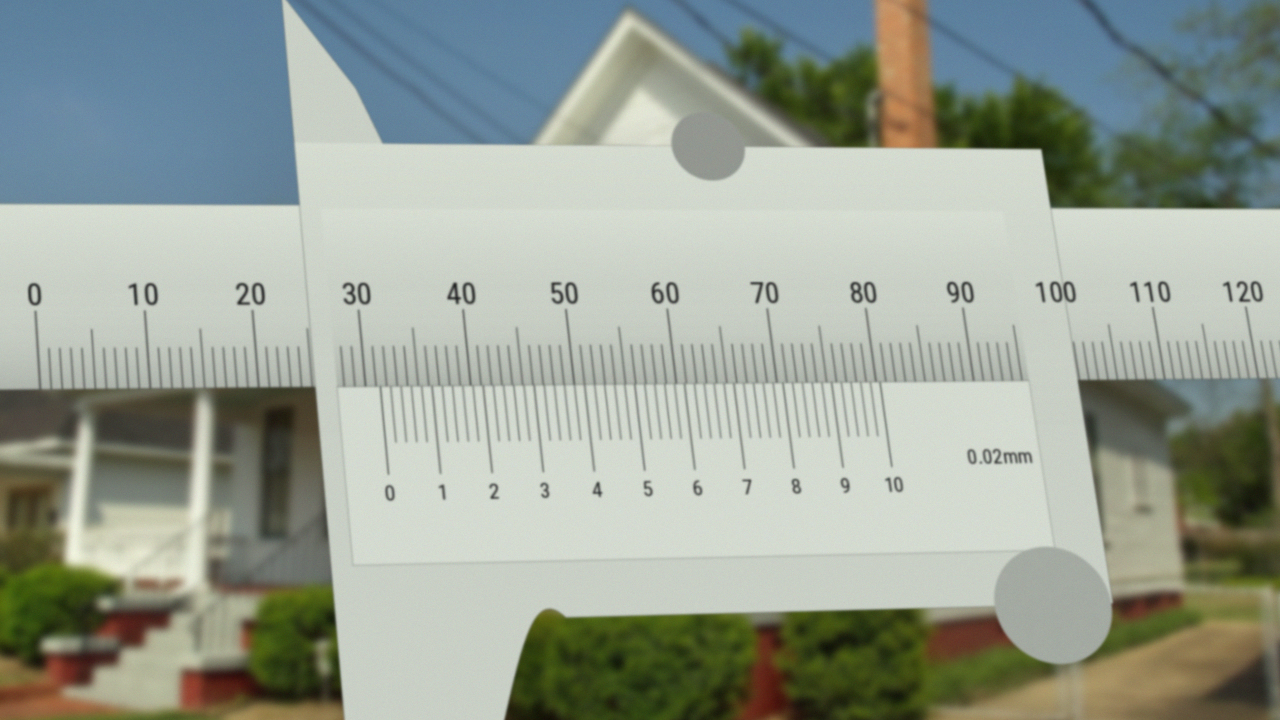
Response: 31.4; mm
